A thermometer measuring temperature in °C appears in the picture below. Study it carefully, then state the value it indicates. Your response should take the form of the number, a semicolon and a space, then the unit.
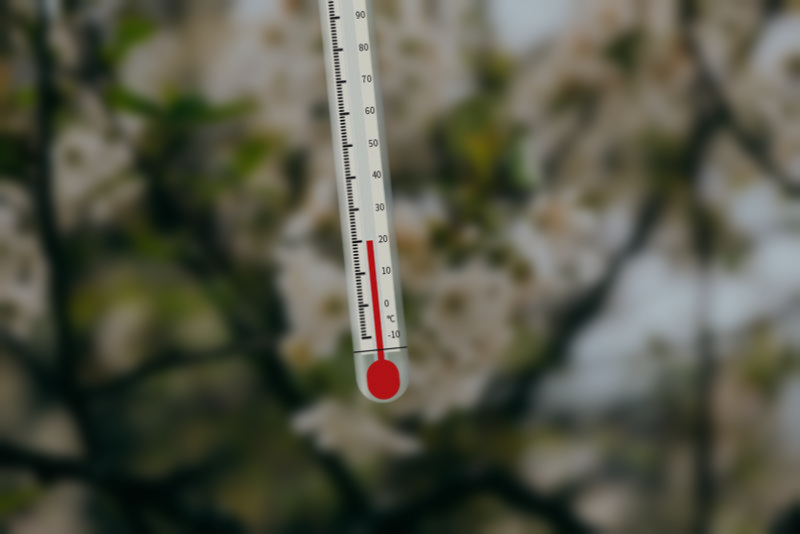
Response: 20; °C
